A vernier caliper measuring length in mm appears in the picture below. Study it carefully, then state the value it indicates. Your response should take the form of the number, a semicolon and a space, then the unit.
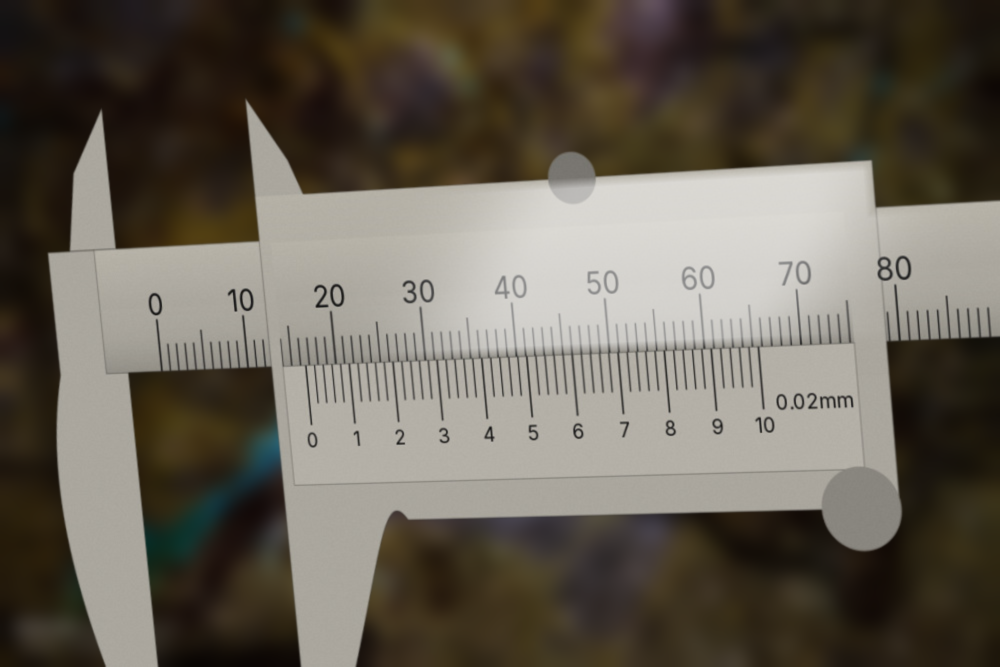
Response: 16.6; mm
